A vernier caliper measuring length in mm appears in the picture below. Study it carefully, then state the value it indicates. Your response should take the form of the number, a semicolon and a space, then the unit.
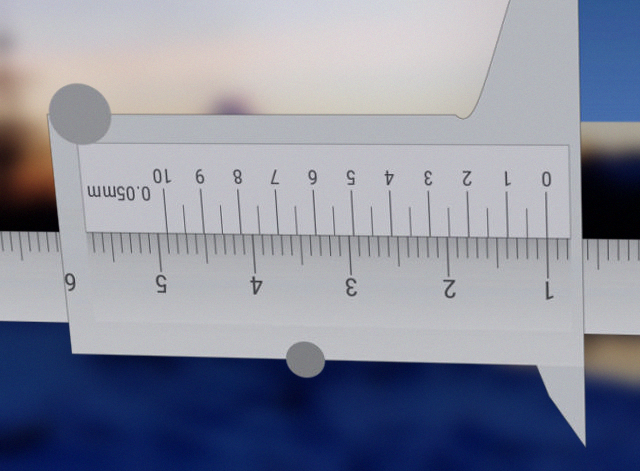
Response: 10.0; mm
